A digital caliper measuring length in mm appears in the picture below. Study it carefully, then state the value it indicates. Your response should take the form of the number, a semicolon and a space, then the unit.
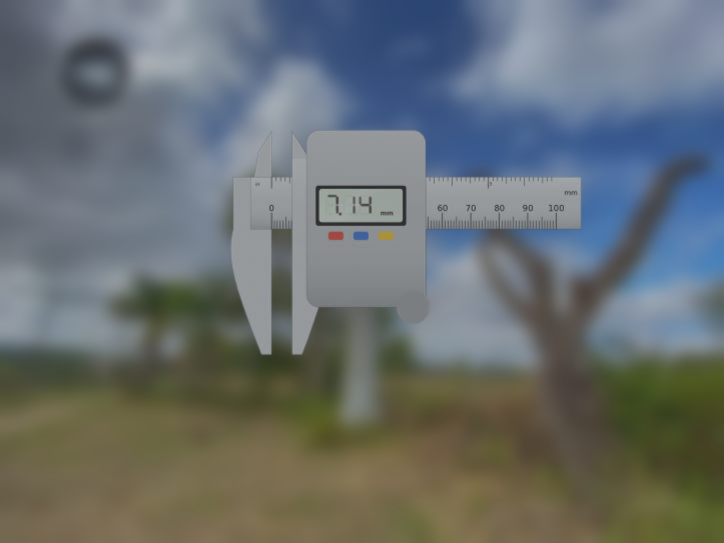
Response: 7.14; mm
